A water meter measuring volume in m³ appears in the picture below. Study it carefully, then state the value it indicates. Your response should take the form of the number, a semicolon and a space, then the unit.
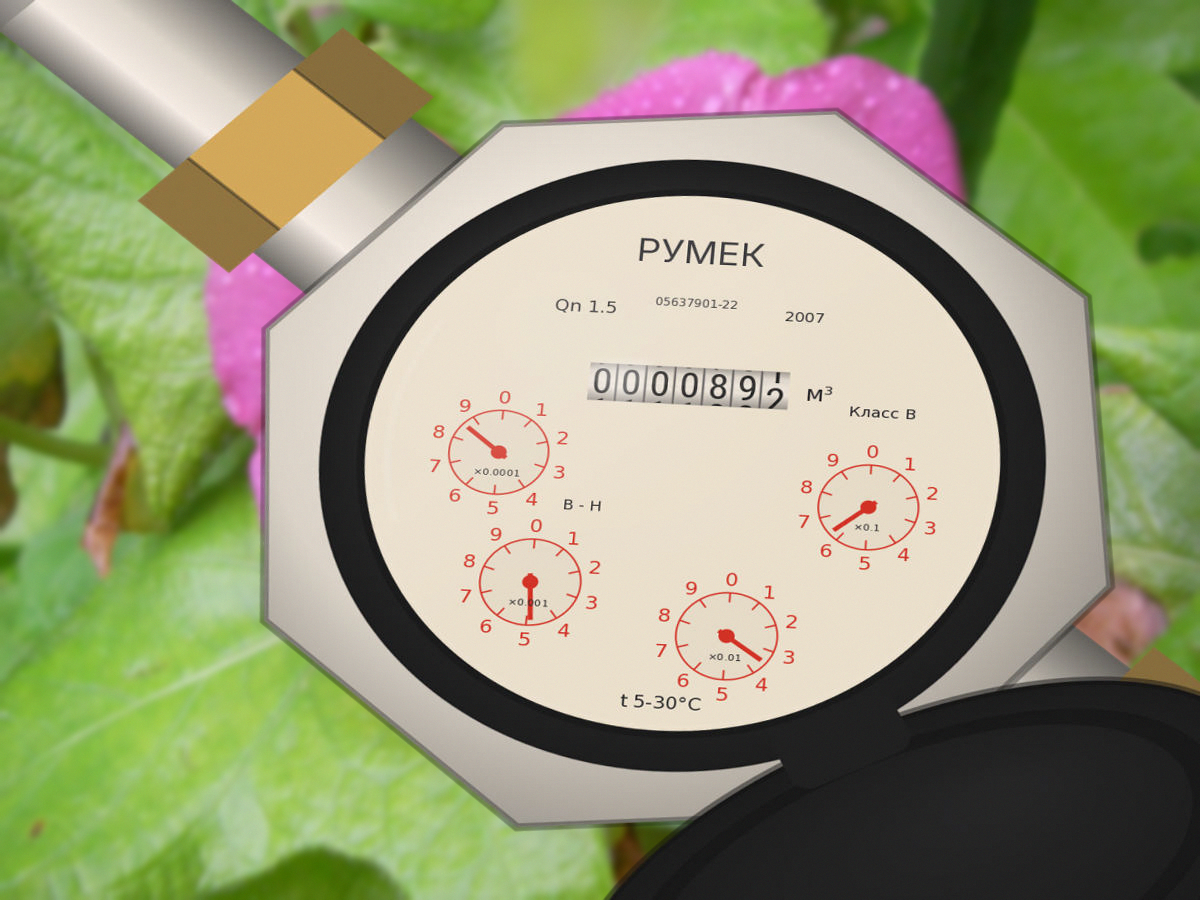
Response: 891.6348; m³
